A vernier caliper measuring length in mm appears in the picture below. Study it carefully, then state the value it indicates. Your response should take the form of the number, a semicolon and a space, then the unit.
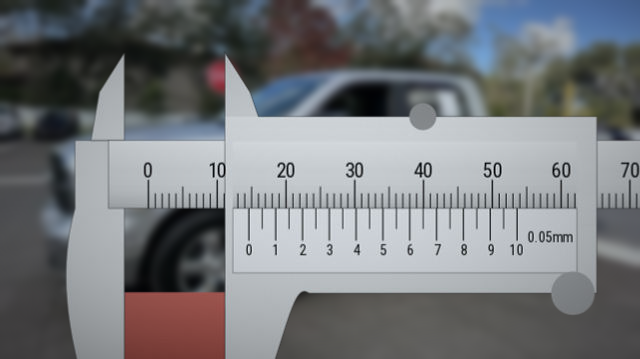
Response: 14.6; mm
